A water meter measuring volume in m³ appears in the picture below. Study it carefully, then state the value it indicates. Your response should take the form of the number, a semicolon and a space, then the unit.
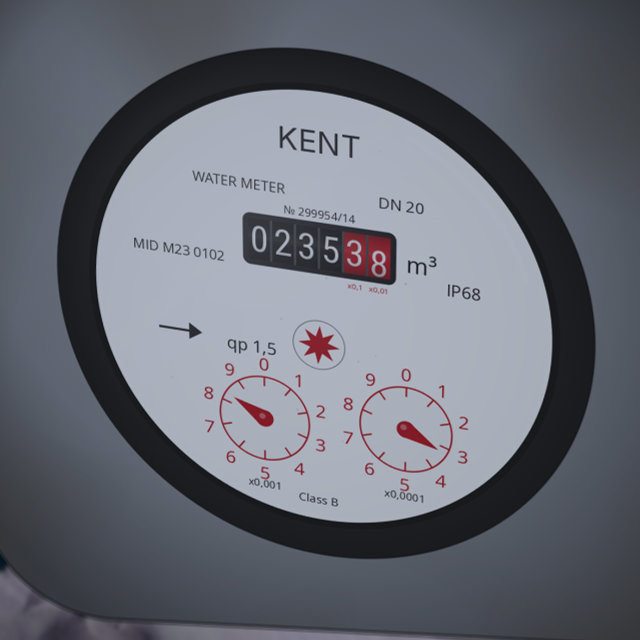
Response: 235.3783; m³
